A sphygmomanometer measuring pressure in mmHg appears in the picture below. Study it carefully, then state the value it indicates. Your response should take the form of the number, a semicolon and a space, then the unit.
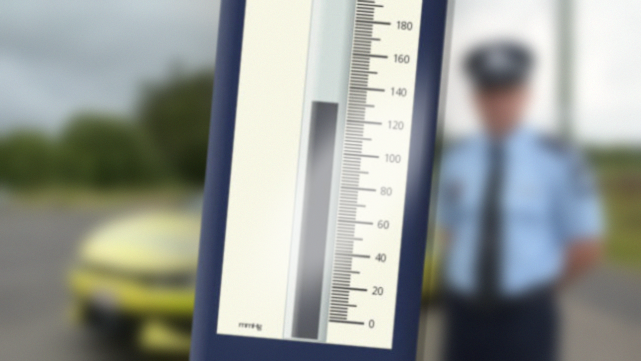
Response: 130; mmHg
